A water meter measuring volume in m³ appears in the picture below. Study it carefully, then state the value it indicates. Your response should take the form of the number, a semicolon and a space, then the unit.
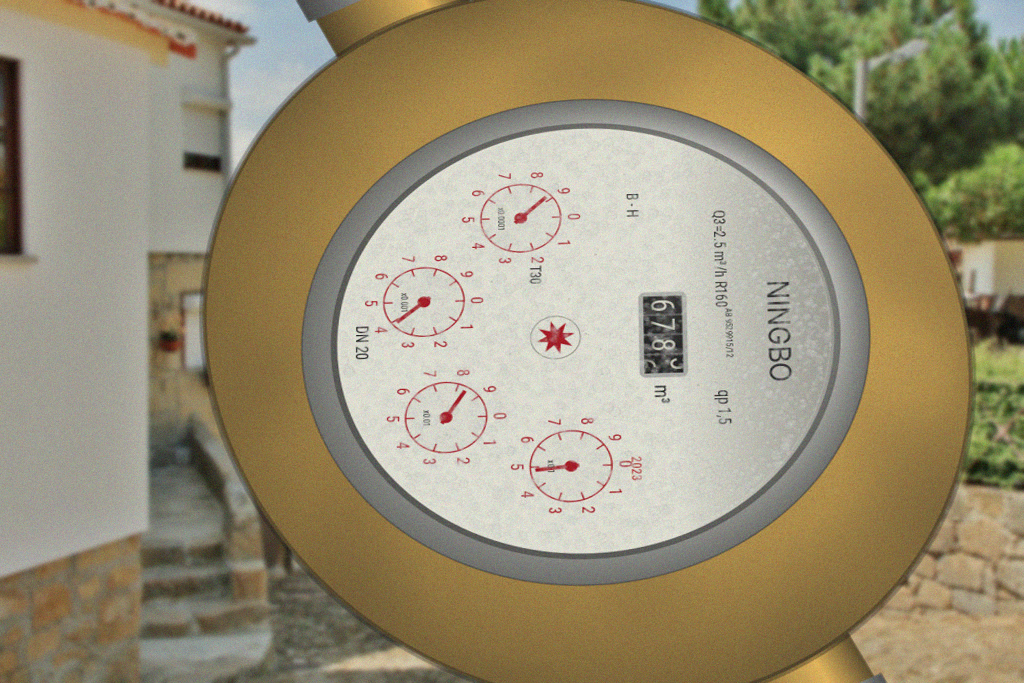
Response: 6785.4838; m³
